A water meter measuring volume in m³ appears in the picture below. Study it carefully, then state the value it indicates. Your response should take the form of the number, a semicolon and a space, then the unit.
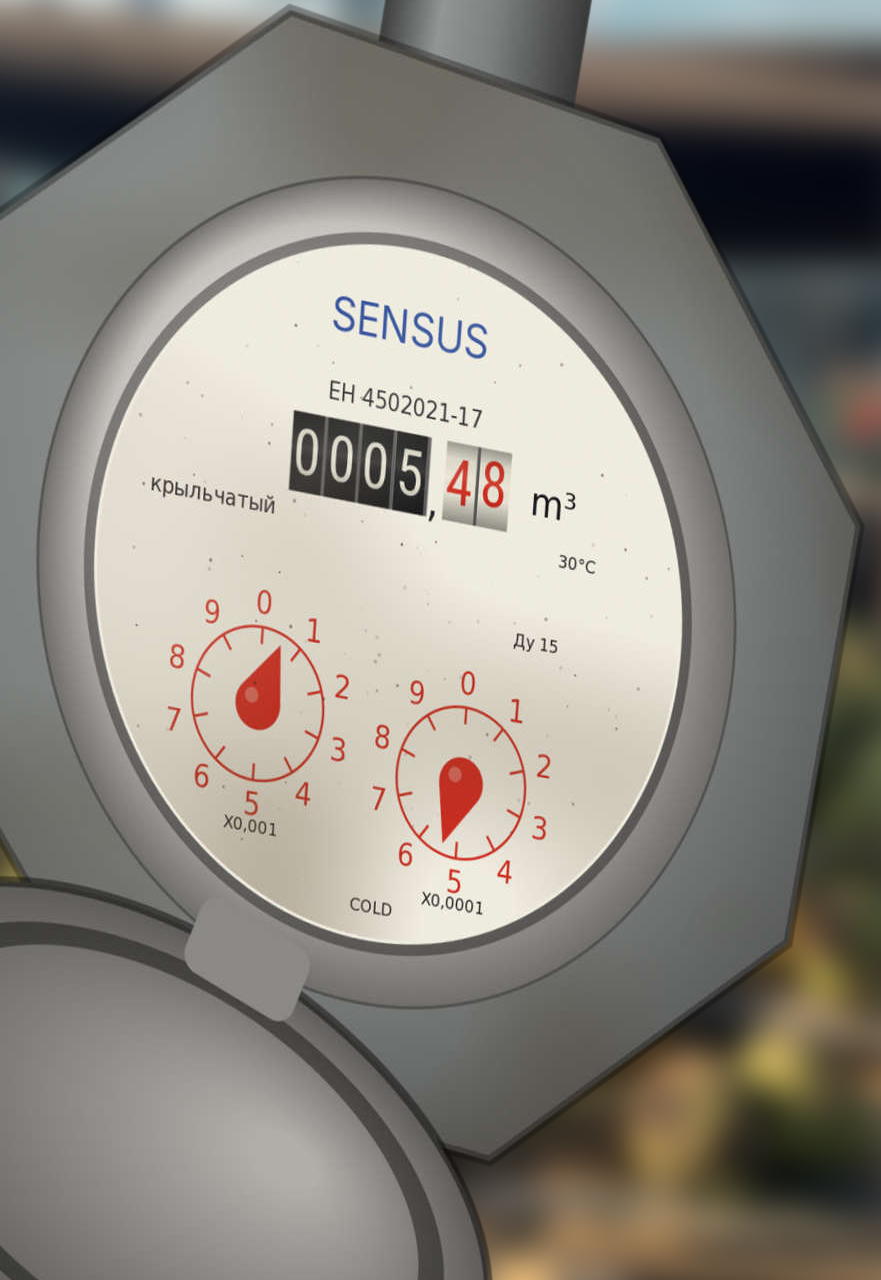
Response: 5.4805; m³
